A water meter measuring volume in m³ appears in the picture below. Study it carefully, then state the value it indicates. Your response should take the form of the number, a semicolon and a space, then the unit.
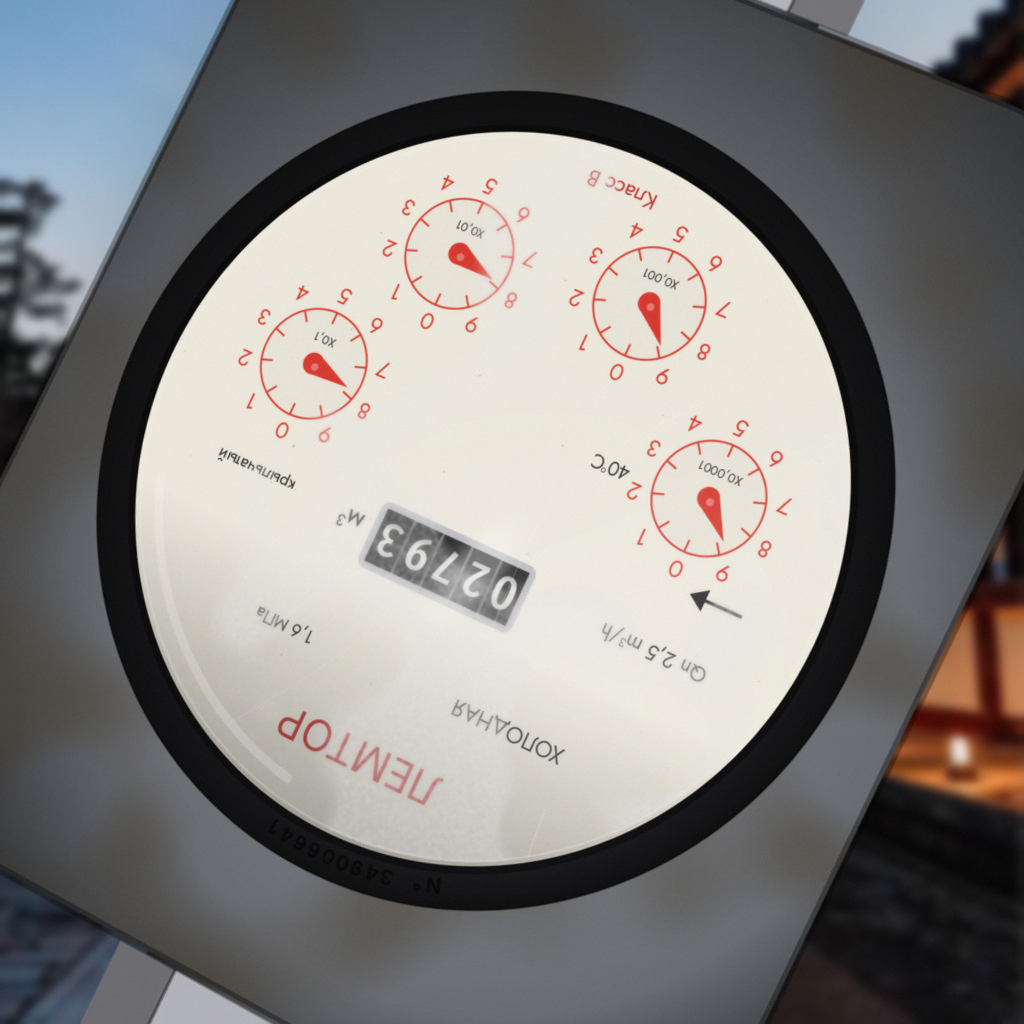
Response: 2793.7788; m³
